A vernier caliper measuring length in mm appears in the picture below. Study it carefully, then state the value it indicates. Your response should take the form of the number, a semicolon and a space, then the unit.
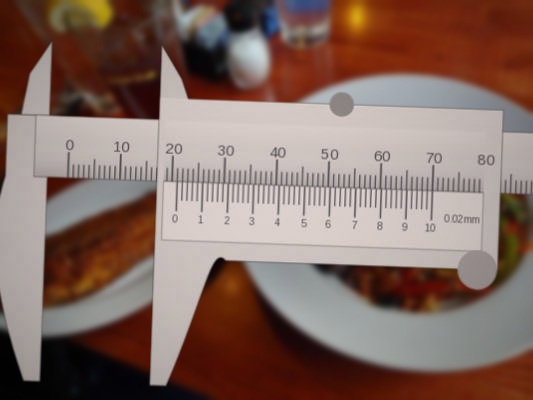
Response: 21.0; mm
